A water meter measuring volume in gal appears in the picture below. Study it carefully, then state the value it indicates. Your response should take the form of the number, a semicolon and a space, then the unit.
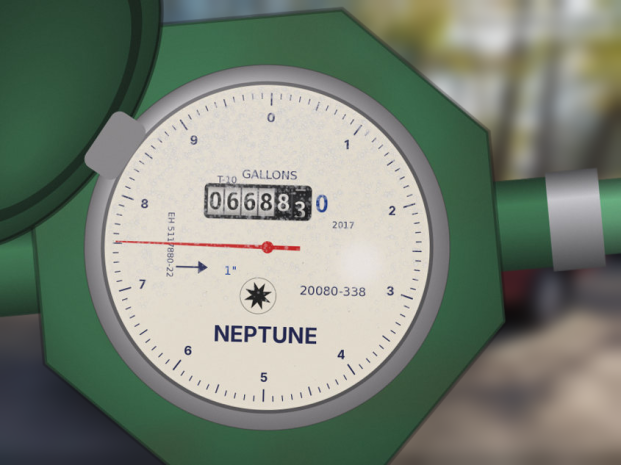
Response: 668827.5; gal
